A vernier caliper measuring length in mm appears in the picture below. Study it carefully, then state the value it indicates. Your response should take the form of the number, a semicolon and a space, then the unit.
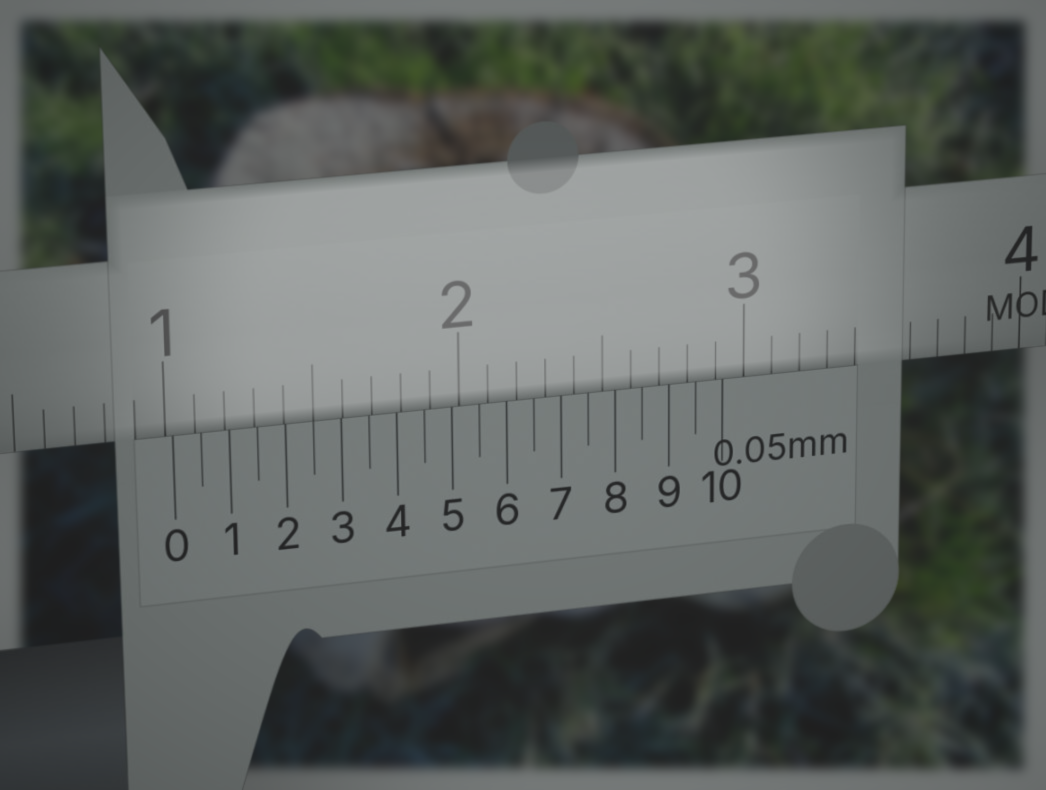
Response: 10.25; mm
